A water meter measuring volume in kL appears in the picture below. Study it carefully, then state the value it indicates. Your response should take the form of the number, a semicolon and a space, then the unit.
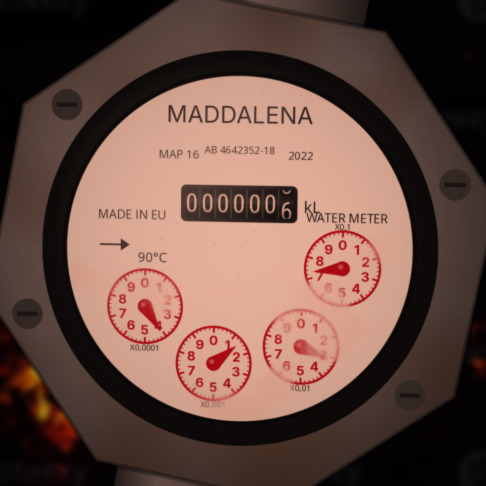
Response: 5.7314; kL
